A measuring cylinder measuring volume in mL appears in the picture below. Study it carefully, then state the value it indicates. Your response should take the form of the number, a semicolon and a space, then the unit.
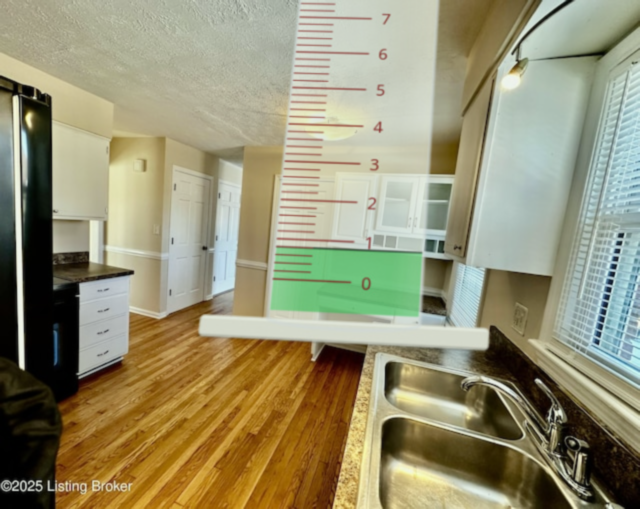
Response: 0.8; mL
